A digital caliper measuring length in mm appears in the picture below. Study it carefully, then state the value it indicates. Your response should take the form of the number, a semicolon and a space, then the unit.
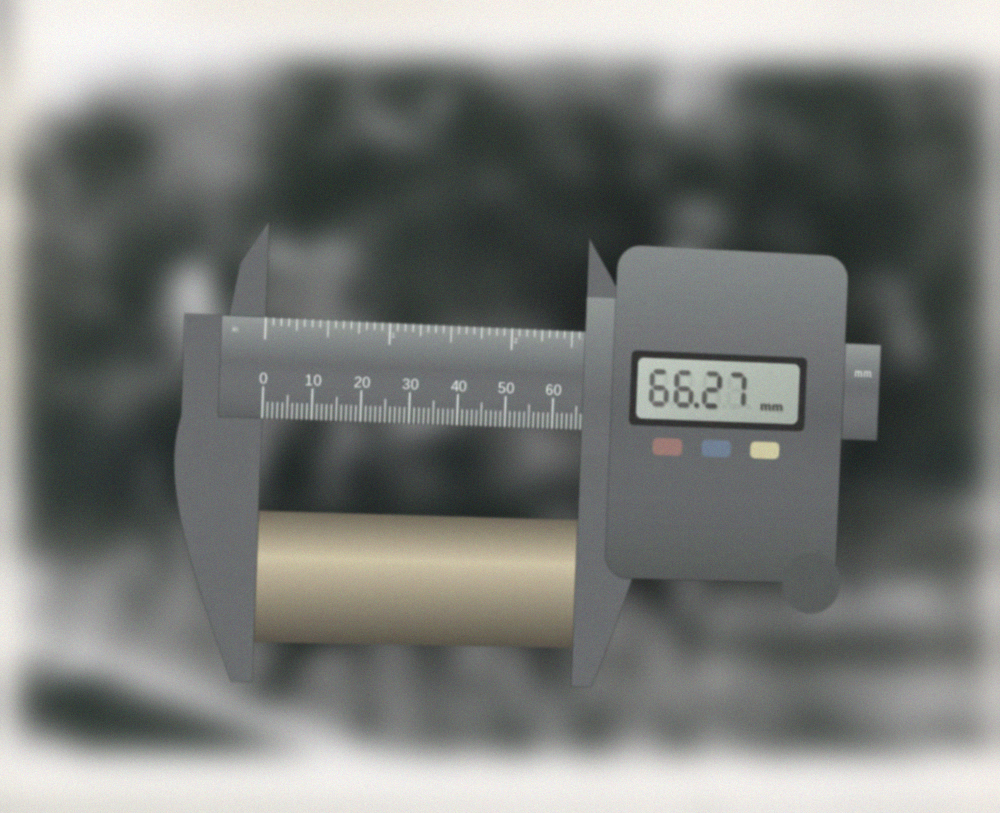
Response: 66.27; mm
